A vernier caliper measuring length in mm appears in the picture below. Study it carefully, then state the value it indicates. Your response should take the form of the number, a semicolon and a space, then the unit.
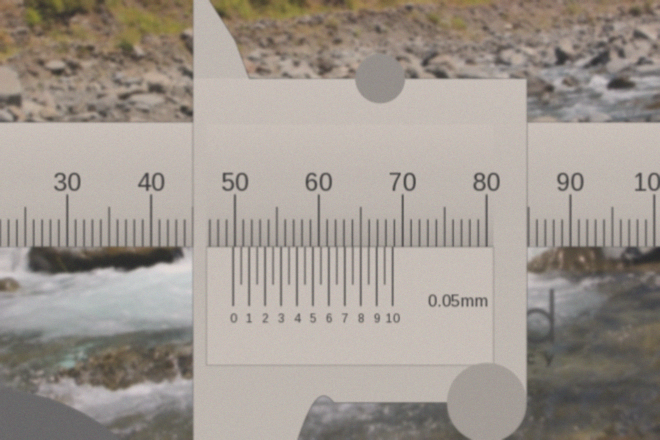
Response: 49.8; mm
